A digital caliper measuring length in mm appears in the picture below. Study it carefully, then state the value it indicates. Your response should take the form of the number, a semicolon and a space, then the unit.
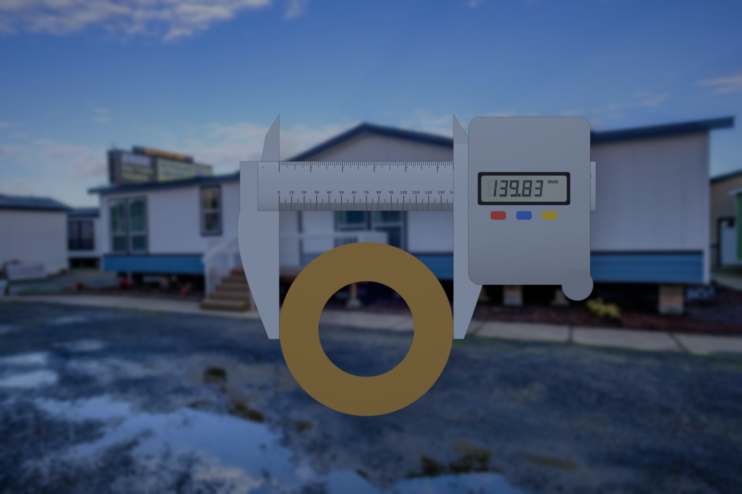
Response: 139.83; mm
